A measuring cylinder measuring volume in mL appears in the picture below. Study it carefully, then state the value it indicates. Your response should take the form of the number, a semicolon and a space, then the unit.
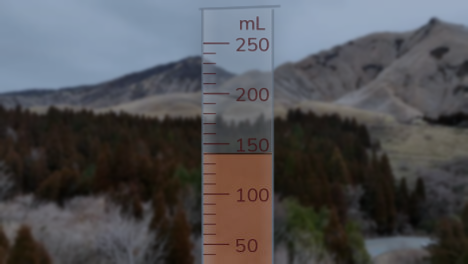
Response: 140; mL
